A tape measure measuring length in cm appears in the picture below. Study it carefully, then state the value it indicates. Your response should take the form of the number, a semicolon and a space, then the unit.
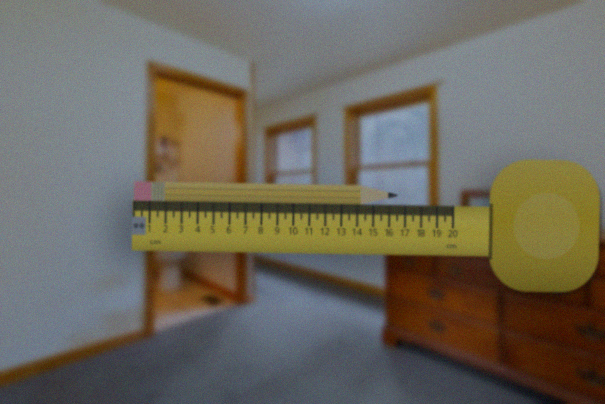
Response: 16.5; cm
